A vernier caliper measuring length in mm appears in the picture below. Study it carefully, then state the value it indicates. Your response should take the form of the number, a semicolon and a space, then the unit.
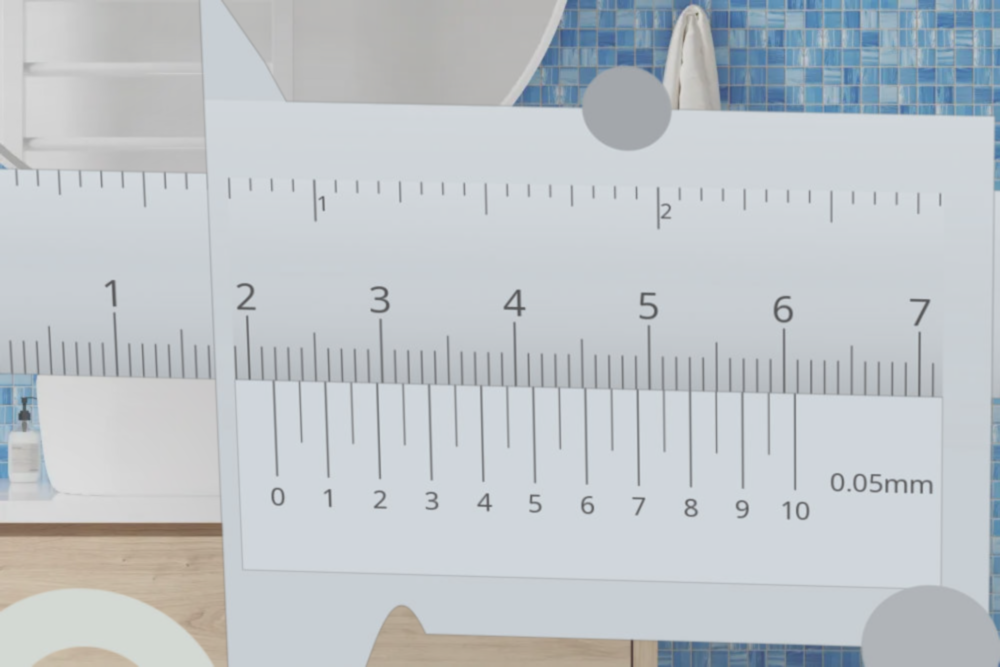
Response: 21.8; mm
